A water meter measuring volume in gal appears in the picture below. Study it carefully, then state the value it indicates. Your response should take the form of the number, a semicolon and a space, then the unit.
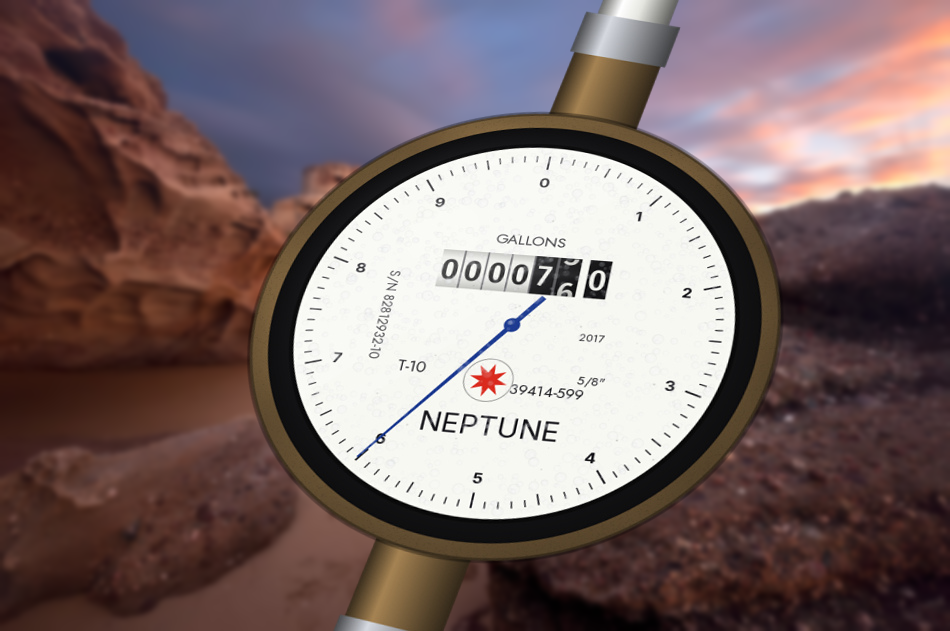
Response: 756.0; gal
